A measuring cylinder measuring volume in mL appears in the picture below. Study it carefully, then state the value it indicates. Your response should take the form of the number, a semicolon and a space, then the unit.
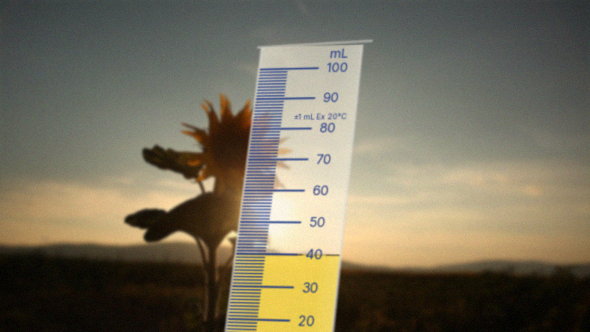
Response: 40; mL
